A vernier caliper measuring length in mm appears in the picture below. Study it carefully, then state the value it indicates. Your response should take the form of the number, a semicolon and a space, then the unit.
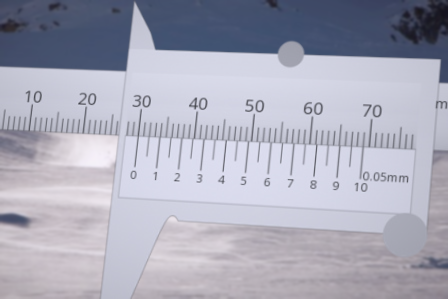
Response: 30.0; mm
